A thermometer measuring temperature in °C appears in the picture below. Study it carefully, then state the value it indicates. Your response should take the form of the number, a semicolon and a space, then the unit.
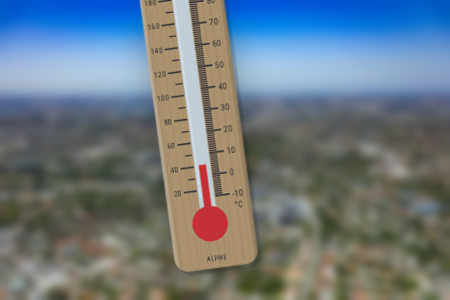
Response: 5; °C
